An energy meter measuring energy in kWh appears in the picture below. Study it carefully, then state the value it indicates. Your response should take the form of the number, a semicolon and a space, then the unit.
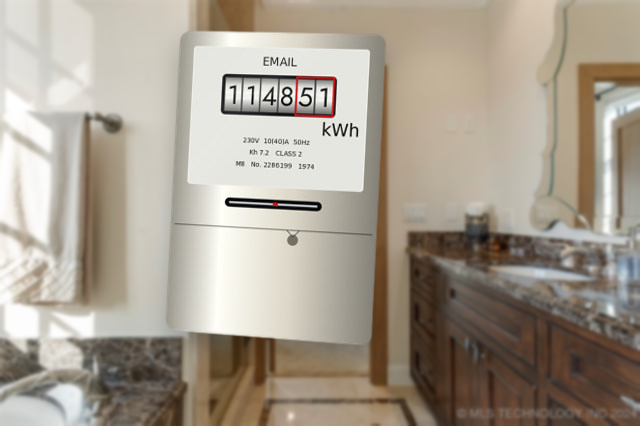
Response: 1148.51; kWh
